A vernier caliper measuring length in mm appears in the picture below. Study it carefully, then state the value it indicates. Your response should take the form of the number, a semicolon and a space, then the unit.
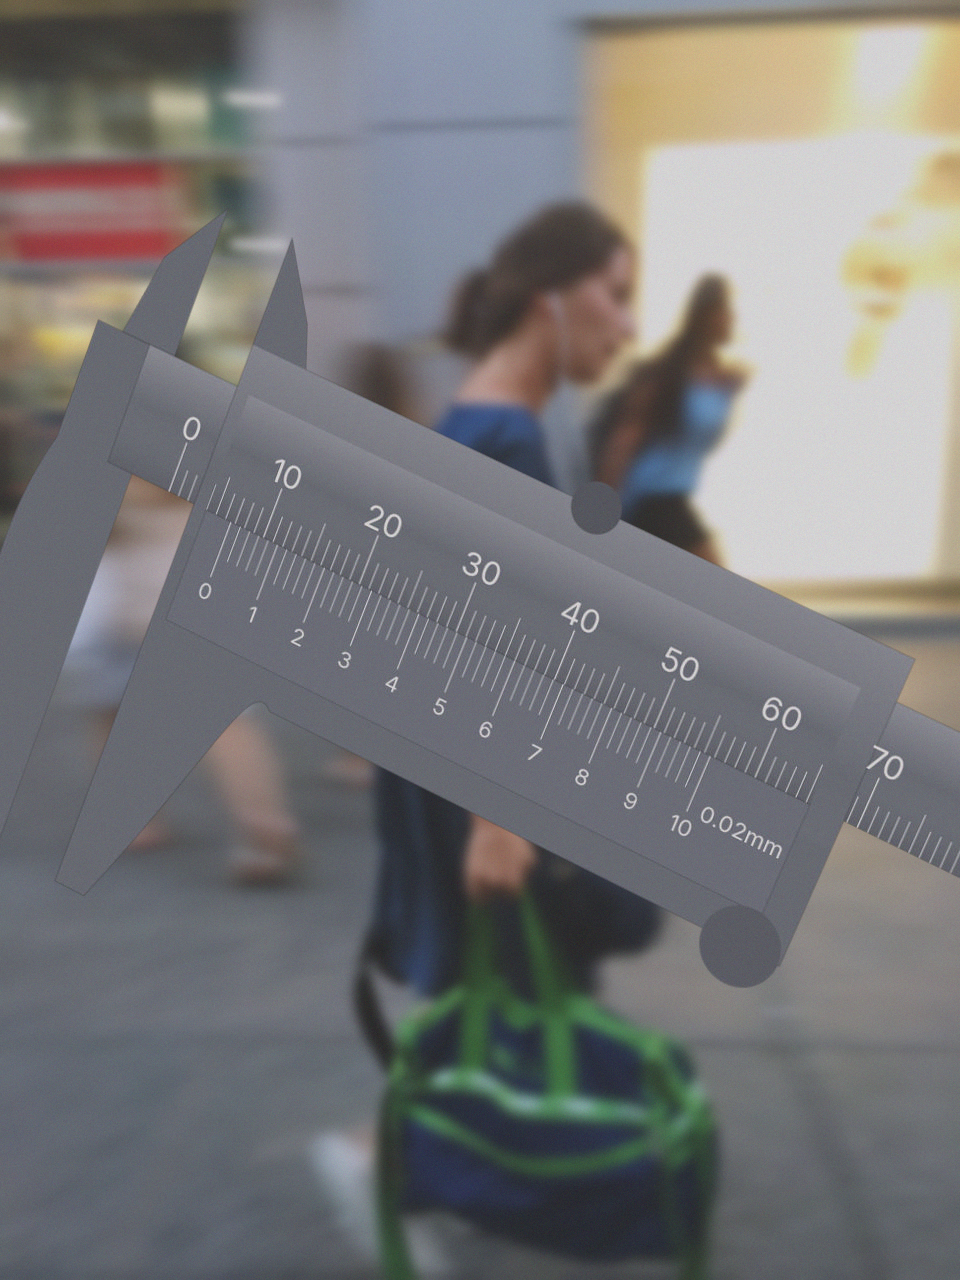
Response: 6.6; mm
